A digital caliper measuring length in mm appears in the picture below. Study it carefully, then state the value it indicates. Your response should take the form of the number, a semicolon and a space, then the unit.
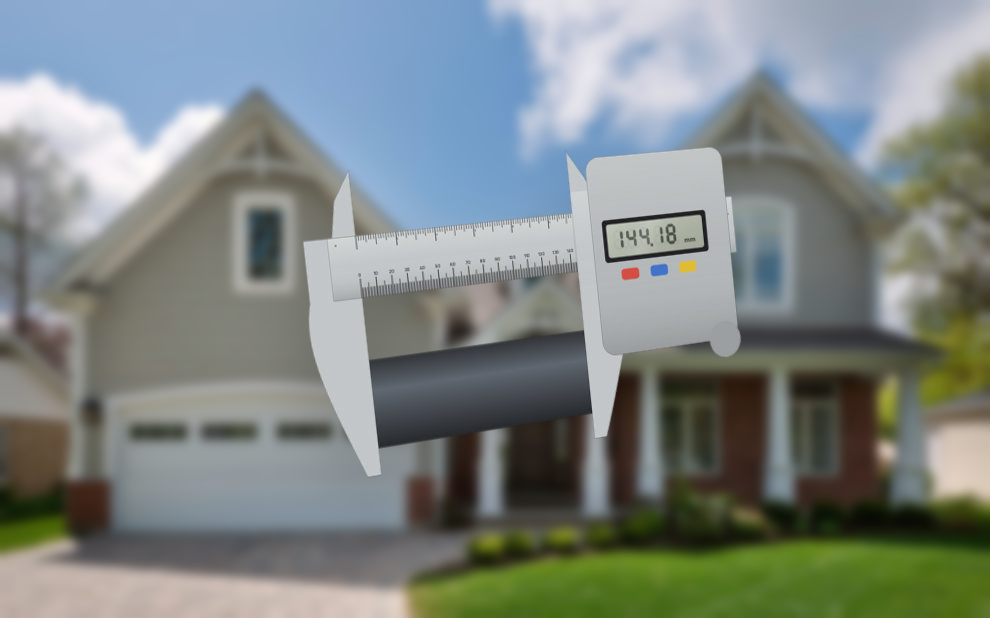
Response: 144.18; mm
